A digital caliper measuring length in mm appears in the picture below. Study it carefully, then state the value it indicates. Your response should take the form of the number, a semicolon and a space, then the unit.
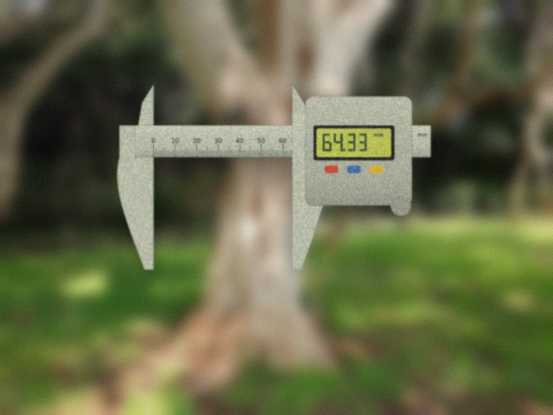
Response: 64.33; mm
